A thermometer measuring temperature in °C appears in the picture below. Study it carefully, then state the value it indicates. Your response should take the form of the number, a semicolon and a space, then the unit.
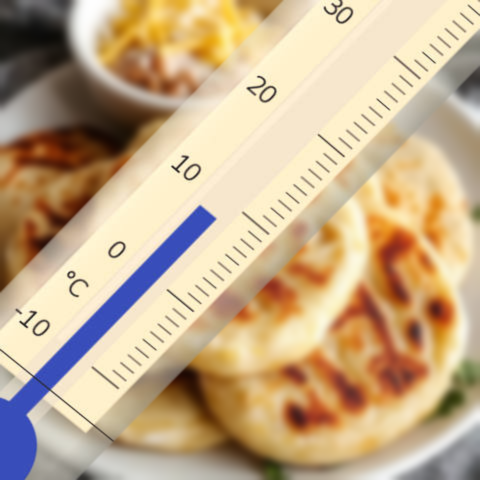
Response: 8; °C
